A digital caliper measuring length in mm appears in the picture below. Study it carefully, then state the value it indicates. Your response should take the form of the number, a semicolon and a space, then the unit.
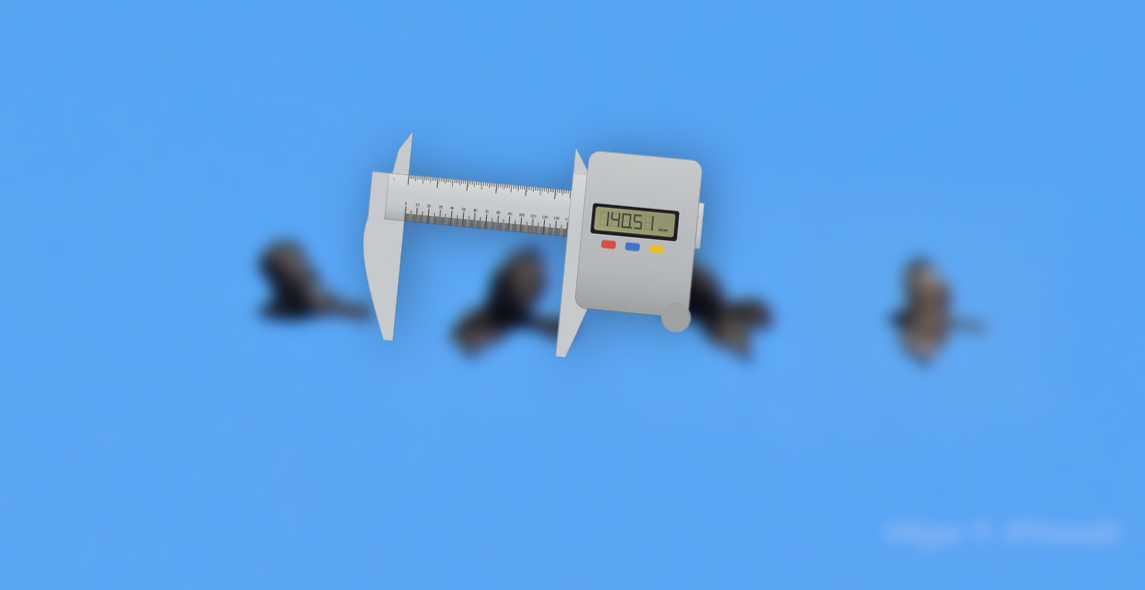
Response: 140.51; mm
